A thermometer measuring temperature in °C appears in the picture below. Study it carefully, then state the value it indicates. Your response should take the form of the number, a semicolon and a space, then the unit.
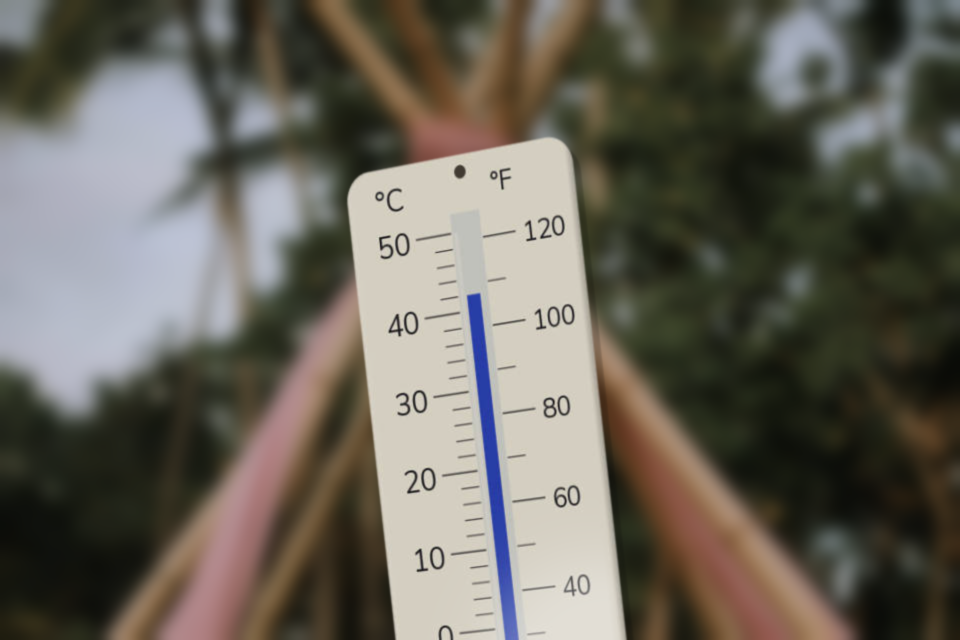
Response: 42; °C
